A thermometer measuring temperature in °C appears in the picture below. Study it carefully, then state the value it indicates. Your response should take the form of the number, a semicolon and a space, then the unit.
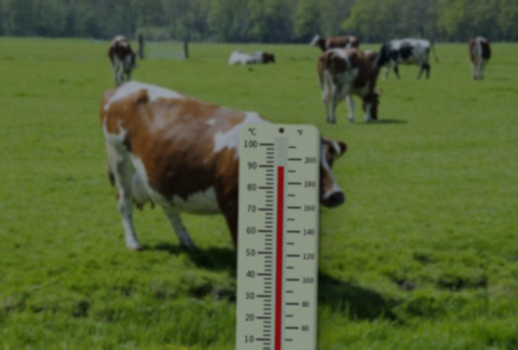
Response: 90; °C
